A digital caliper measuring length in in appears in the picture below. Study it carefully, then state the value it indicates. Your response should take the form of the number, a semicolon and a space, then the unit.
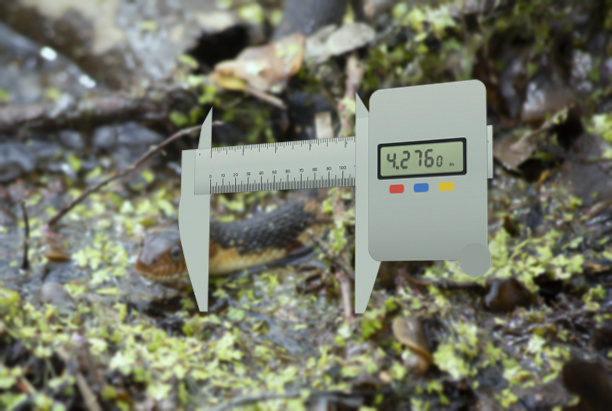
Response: 4.2760; in
